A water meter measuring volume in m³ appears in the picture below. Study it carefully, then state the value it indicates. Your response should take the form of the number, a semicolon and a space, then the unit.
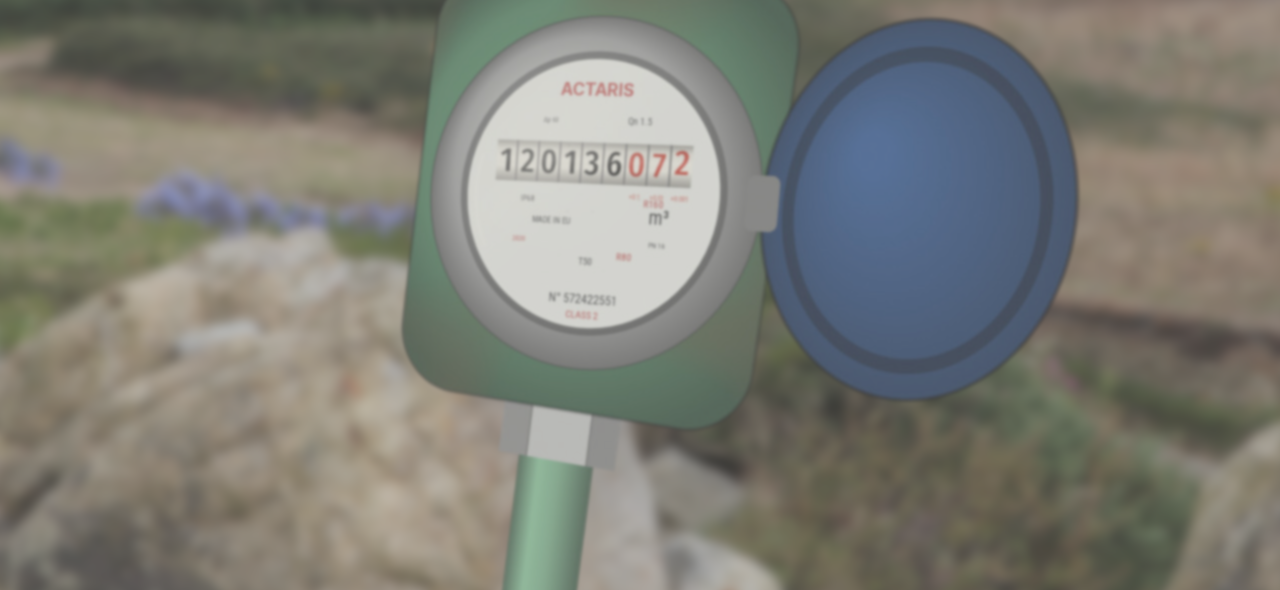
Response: 120136.072; m³
